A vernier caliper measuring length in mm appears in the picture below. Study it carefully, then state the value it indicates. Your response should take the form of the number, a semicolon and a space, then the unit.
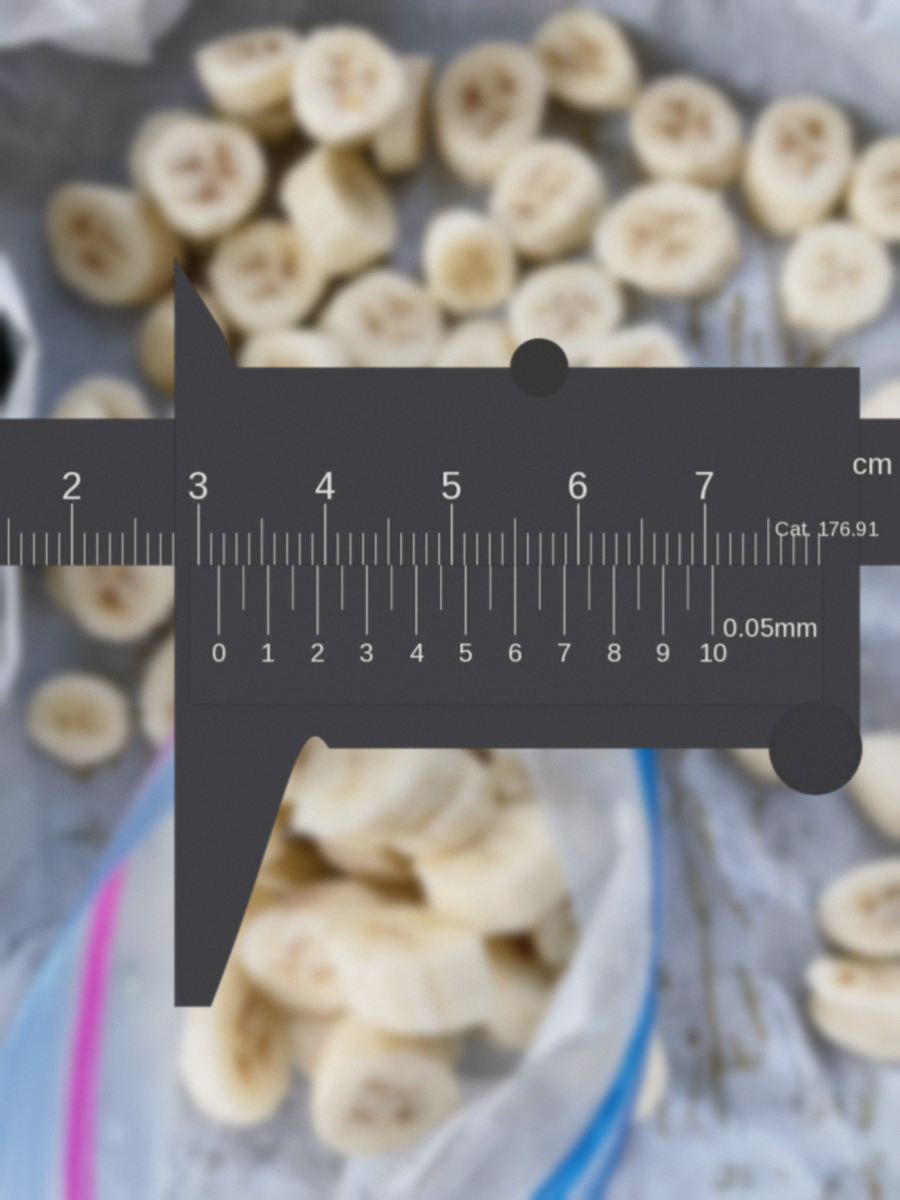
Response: 31.6; mm
